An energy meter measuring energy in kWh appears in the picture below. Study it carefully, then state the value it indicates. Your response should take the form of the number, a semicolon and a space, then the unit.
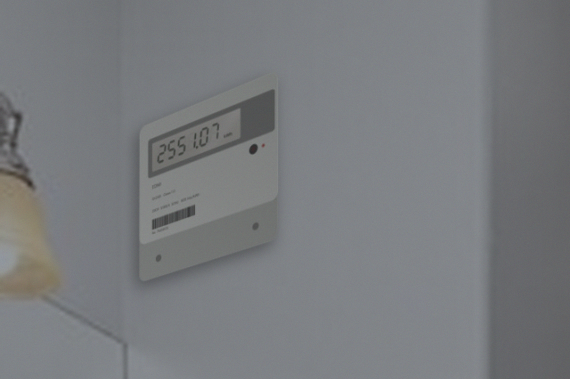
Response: 2551.07; kWh
